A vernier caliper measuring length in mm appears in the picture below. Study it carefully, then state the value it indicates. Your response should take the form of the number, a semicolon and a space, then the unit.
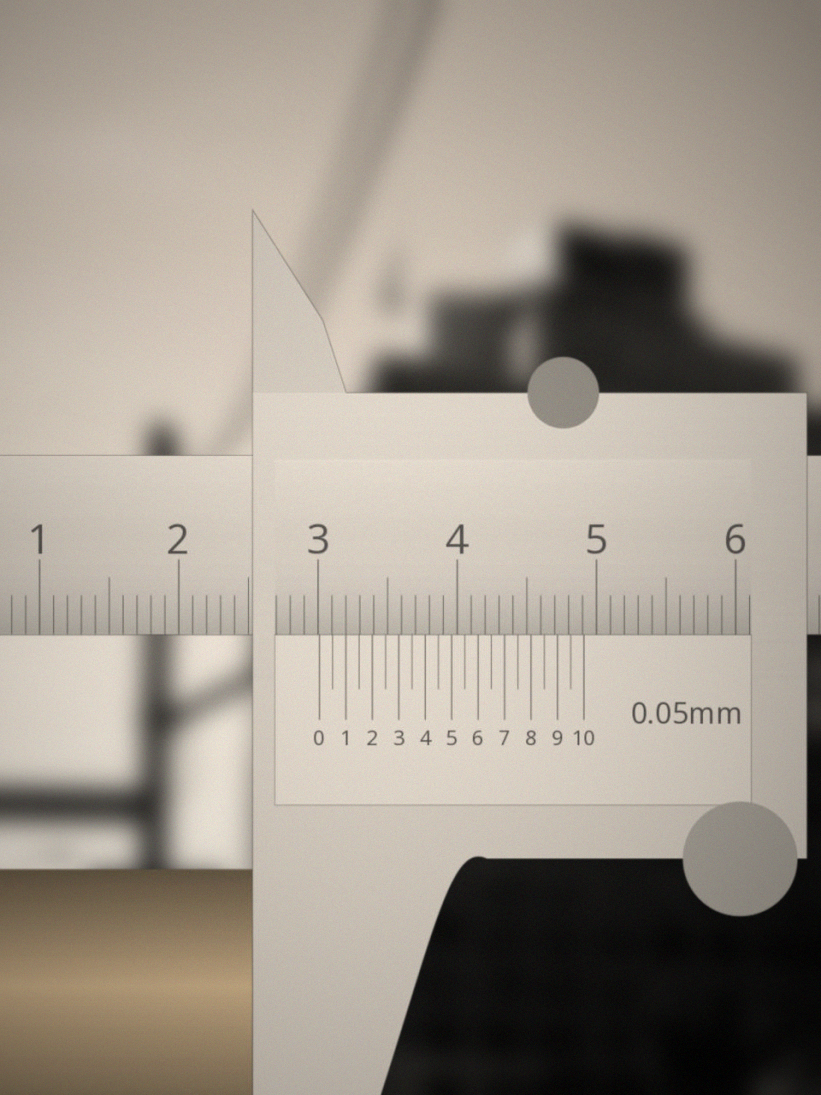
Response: 30.1; mm
